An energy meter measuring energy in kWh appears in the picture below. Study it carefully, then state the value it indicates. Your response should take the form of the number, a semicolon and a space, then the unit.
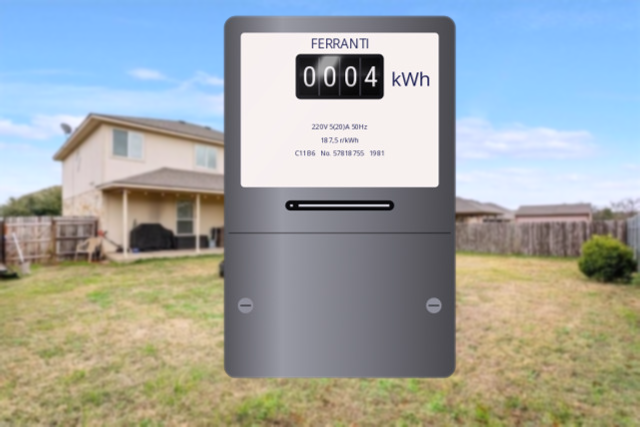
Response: 4; kWh
